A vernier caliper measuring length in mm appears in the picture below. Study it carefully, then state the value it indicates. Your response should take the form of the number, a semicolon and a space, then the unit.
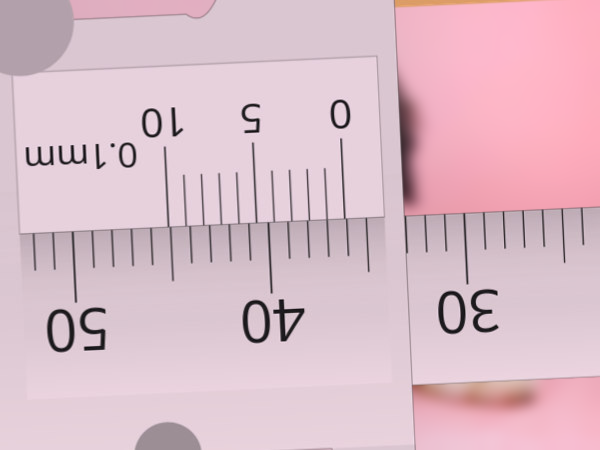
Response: 36.1; mm
